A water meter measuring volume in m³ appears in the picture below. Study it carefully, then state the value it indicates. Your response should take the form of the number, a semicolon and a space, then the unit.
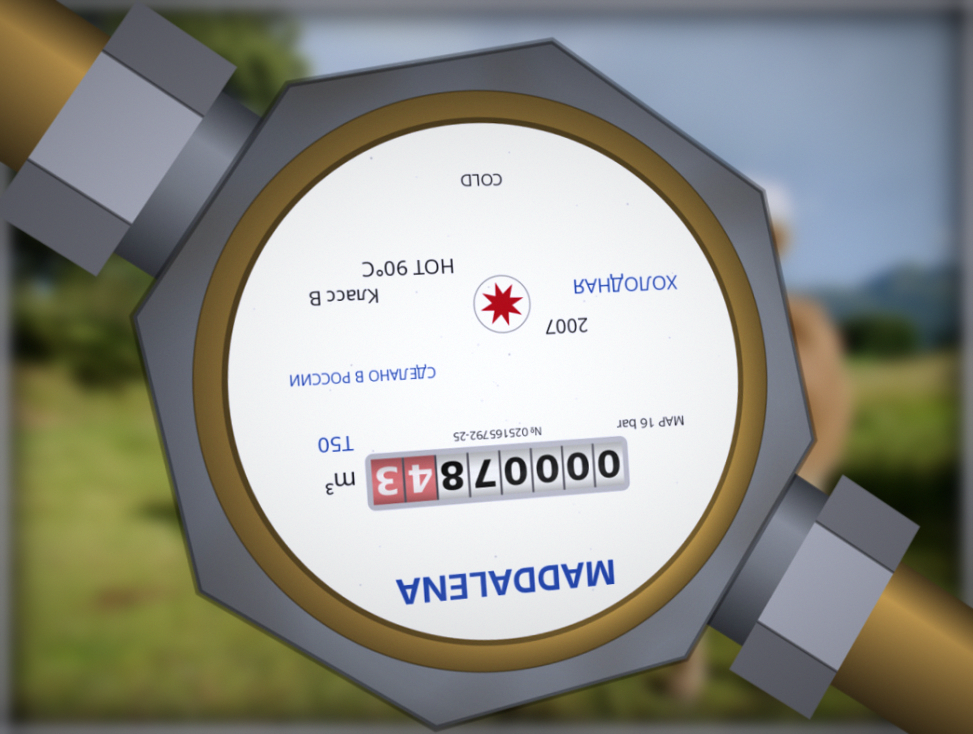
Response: 78.43; m³
